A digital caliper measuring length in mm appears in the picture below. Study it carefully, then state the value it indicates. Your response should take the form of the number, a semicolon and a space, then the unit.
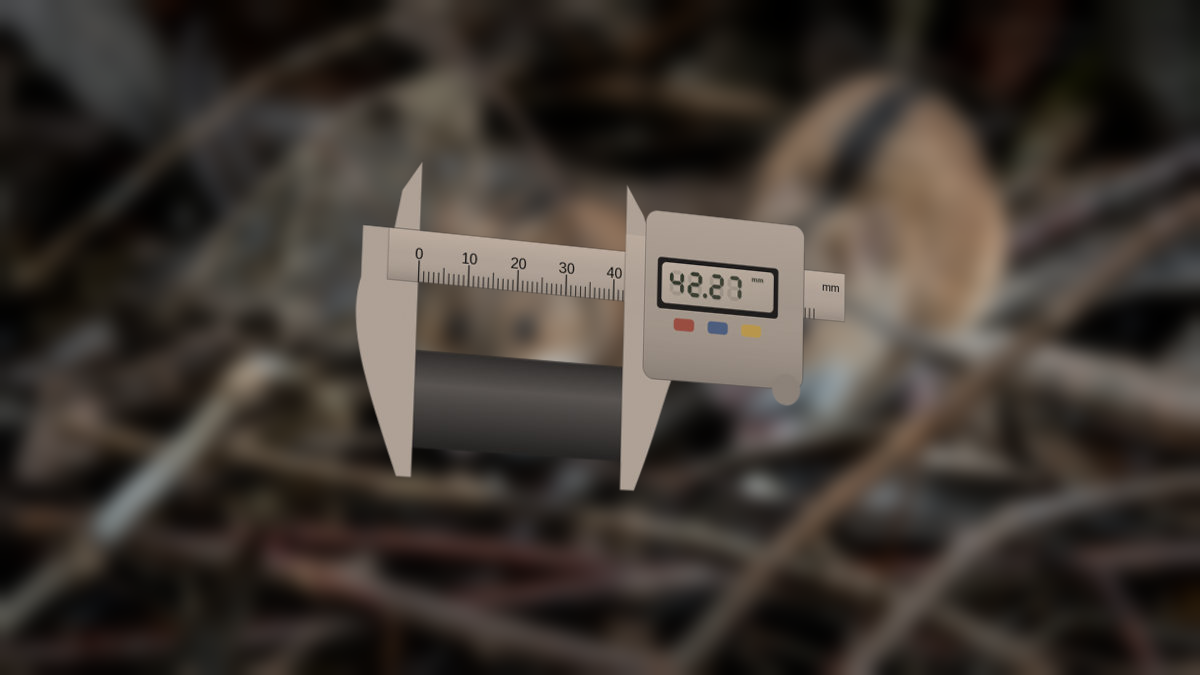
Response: 42.27; mm
